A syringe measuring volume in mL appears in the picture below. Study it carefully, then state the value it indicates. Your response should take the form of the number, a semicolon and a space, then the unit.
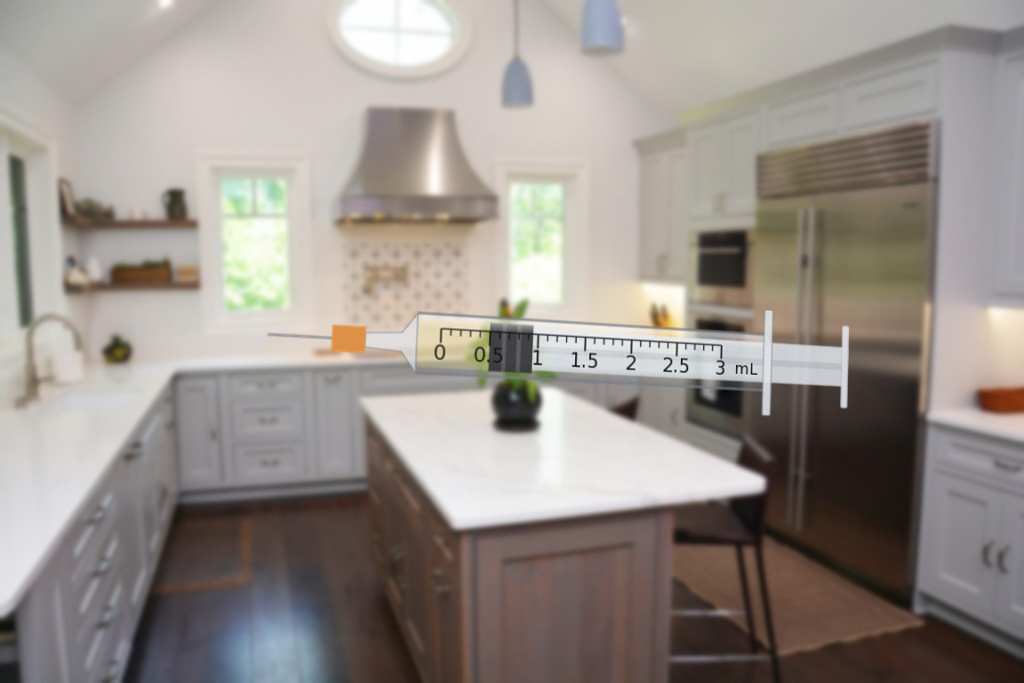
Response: 0.5; mL
